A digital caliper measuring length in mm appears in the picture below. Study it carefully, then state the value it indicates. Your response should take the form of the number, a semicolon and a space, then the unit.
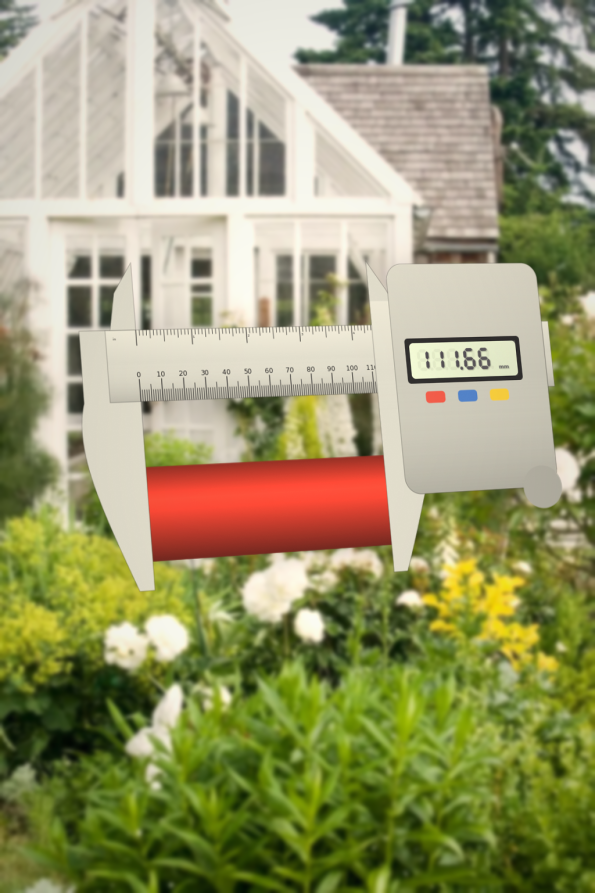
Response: 111.66; mm
